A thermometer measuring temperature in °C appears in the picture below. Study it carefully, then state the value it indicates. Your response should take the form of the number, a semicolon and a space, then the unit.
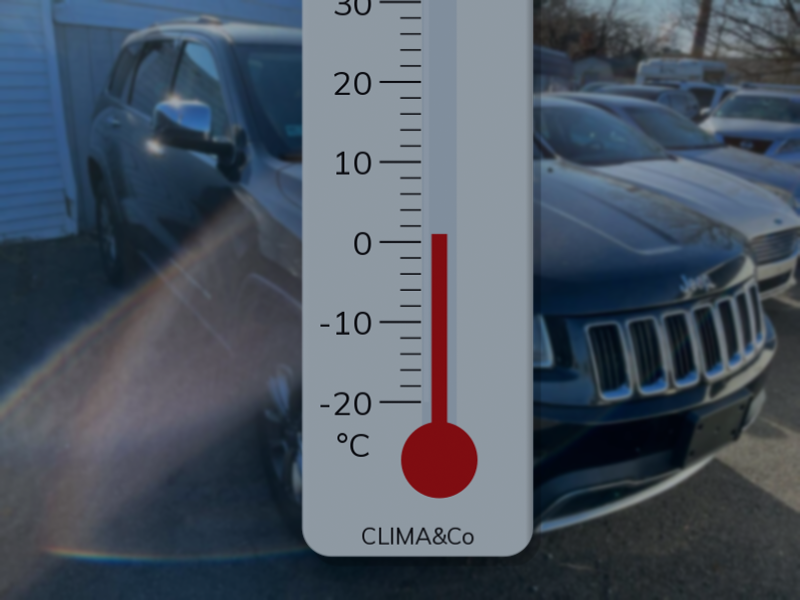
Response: 1; °C
